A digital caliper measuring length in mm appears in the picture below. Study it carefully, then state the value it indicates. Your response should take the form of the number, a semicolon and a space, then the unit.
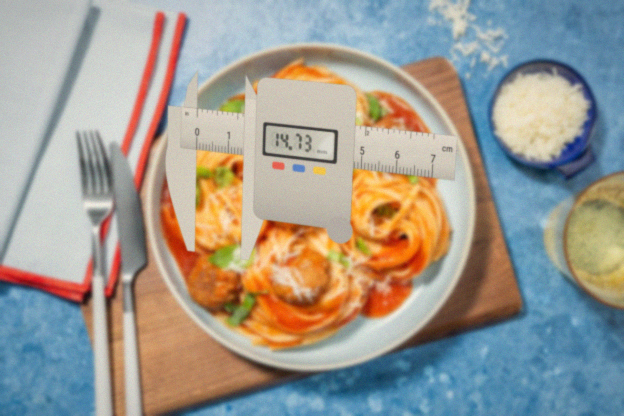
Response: 14.73; mm
